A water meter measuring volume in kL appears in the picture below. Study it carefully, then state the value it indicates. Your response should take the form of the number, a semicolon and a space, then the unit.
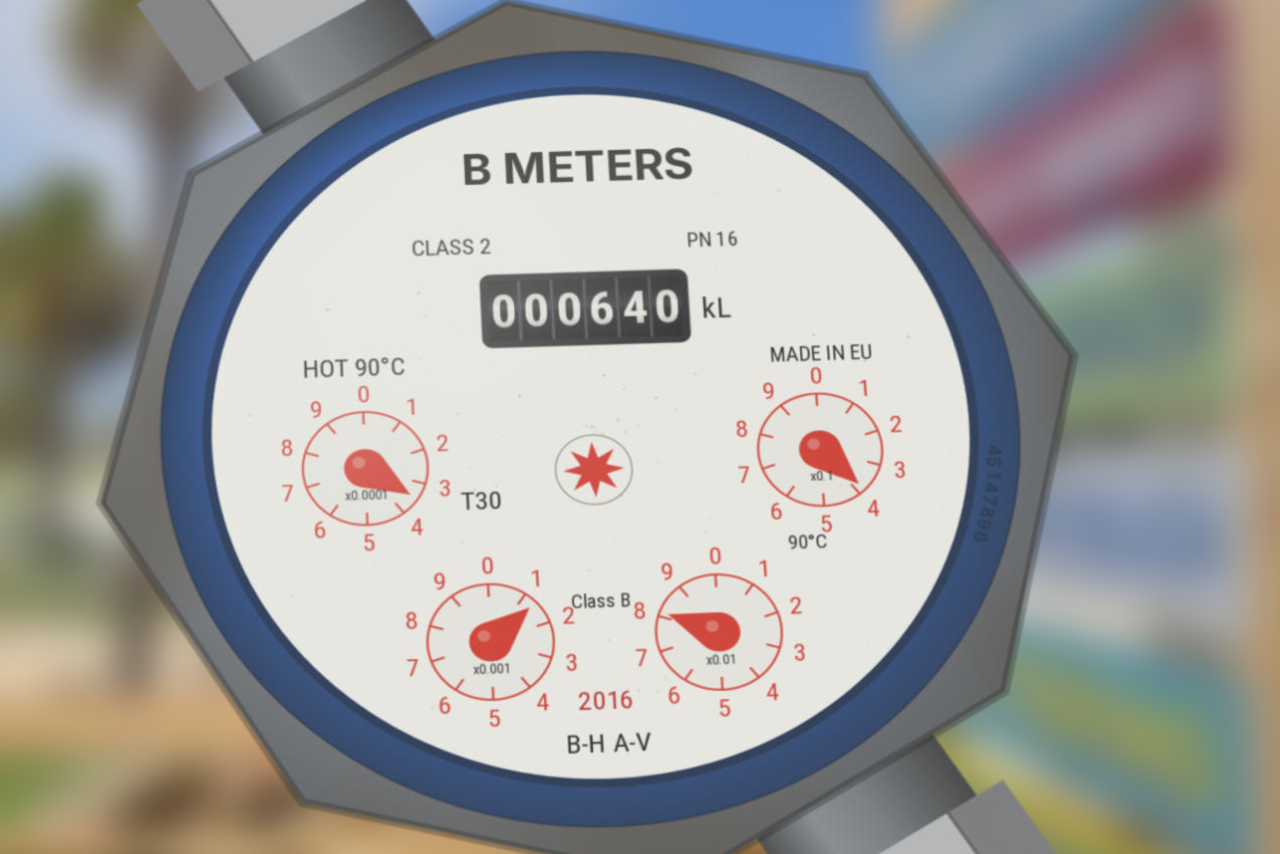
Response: 640.3813; kL
